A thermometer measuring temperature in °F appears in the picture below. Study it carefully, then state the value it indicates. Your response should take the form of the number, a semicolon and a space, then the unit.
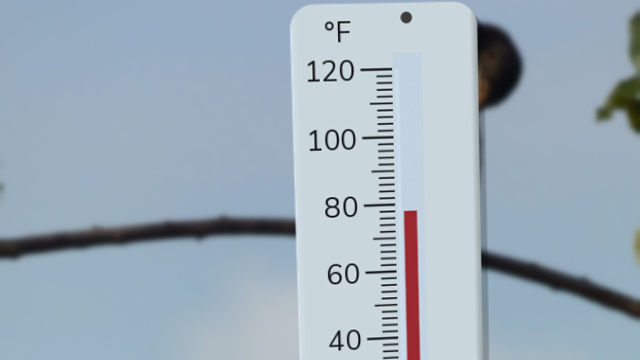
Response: 78; °F
